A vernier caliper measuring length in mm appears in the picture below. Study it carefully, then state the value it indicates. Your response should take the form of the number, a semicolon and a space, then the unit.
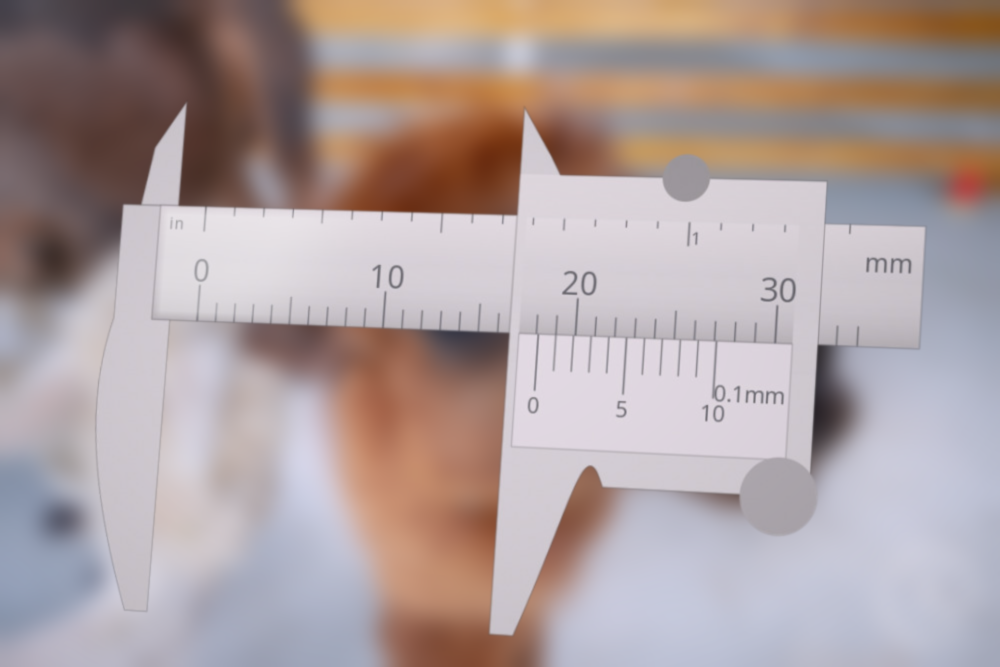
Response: 18.1; mm
